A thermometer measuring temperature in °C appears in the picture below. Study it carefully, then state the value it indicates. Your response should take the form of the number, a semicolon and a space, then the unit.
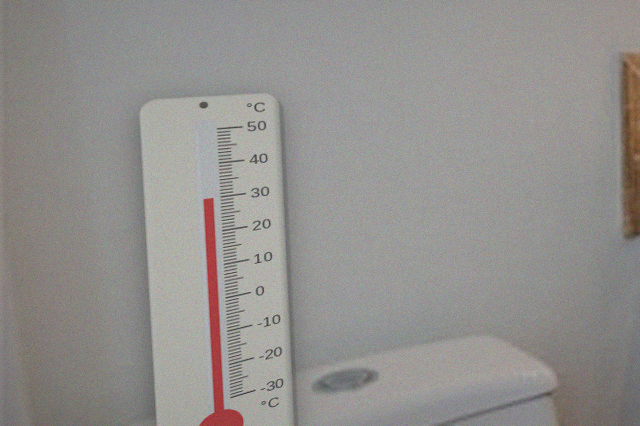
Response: 30; °C
